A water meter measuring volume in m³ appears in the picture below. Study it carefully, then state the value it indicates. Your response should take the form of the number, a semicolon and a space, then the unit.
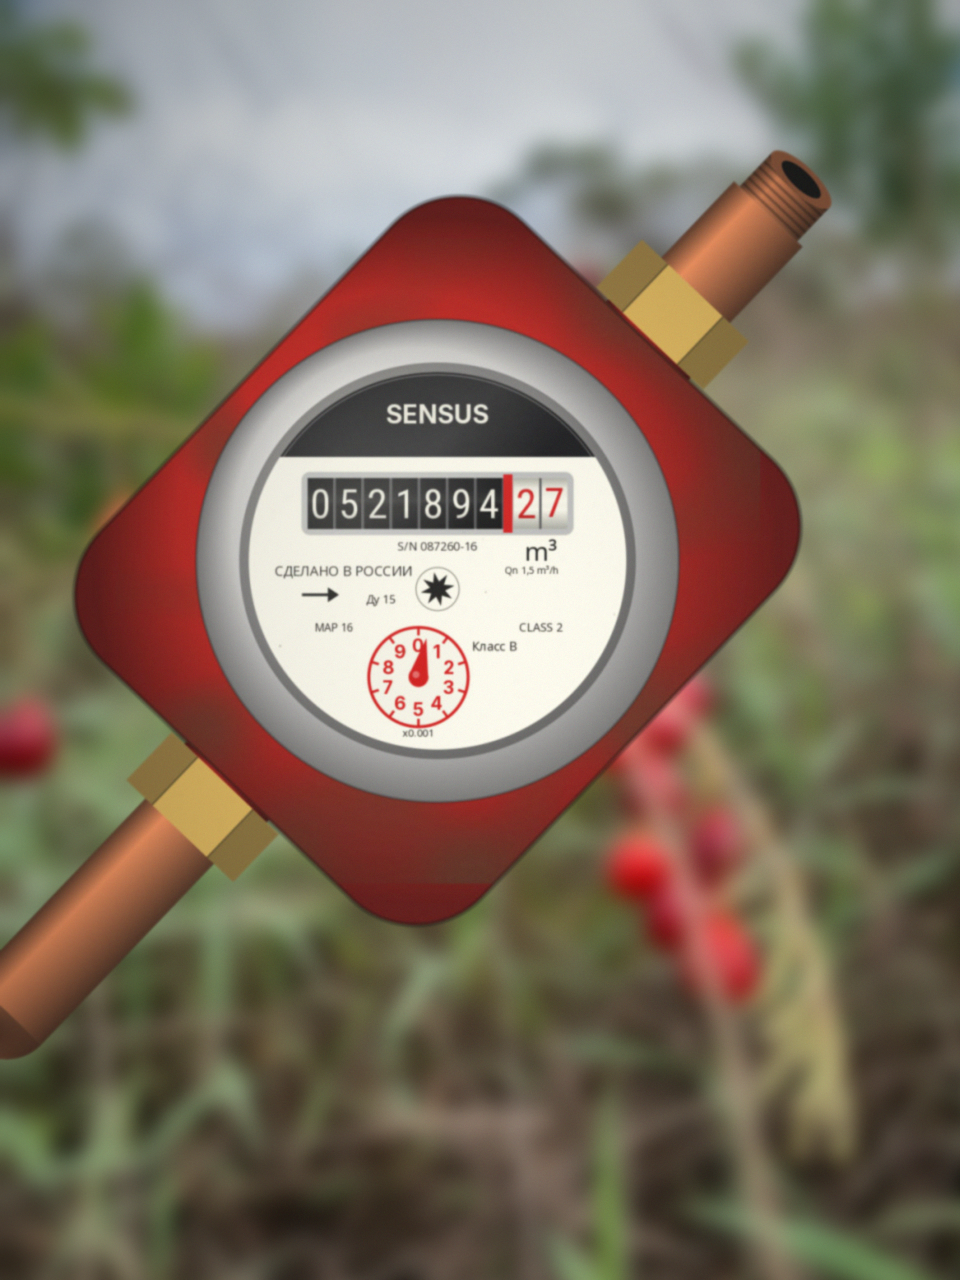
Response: 521894.270; m³
